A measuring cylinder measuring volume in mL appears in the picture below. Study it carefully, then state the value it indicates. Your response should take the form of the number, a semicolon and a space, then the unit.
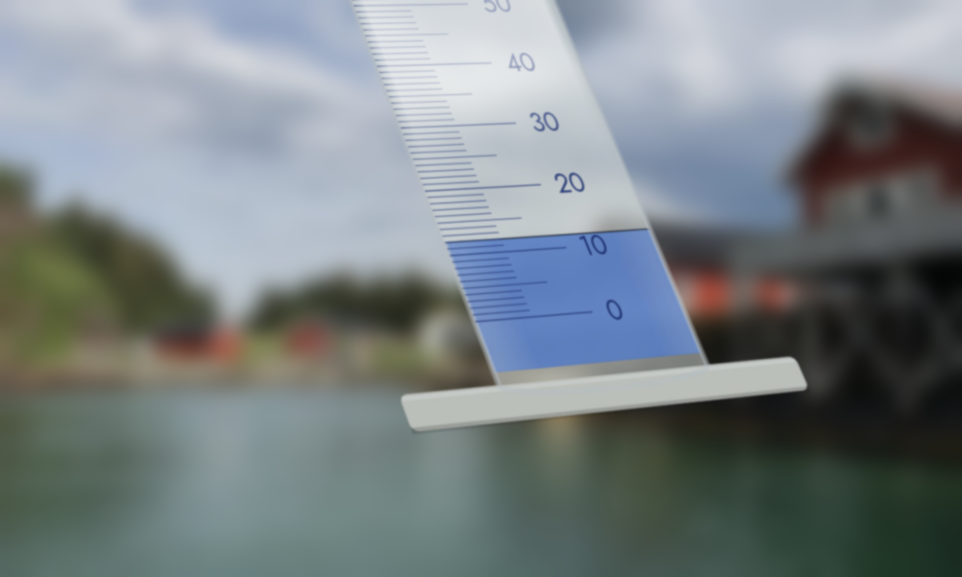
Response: 12; mL
